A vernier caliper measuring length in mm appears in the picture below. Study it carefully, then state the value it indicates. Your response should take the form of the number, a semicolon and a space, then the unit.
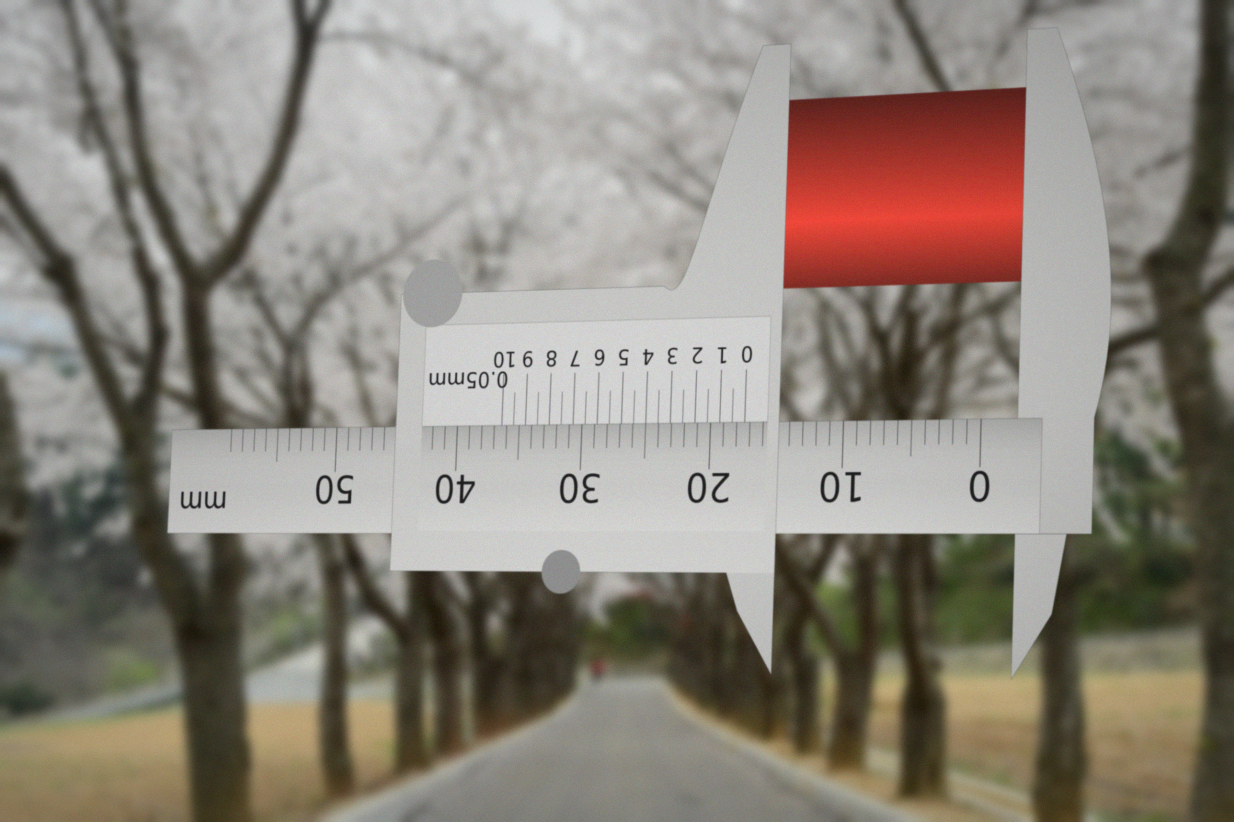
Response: 17.4; mm
